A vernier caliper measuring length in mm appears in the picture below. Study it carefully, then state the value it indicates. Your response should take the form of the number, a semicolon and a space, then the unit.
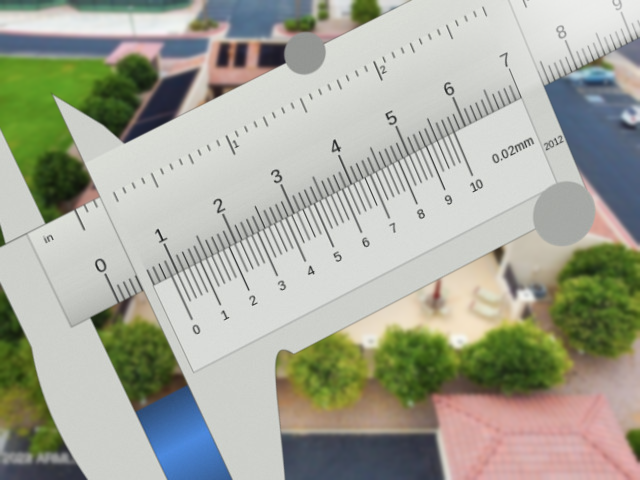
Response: 9.0; mm
